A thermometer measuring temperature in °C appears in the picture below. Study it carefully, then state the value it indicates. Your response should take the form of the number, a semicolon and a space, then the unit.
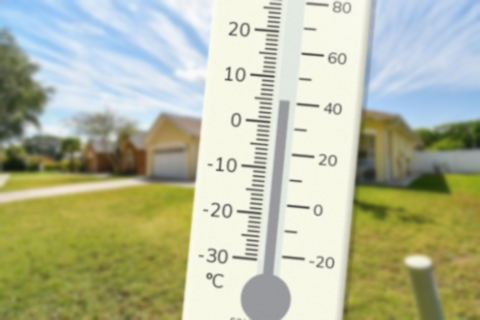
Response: 5; °C
